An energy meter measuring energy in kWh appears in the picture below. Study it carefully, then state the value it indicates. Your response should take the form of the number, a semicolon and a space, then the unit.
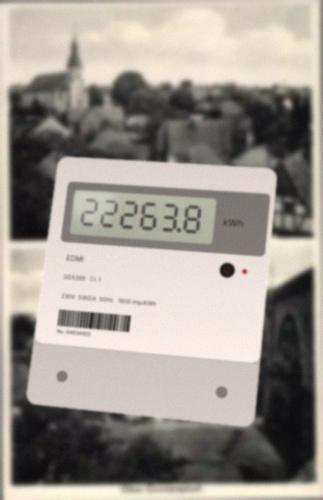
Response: 22263.8; kWh
